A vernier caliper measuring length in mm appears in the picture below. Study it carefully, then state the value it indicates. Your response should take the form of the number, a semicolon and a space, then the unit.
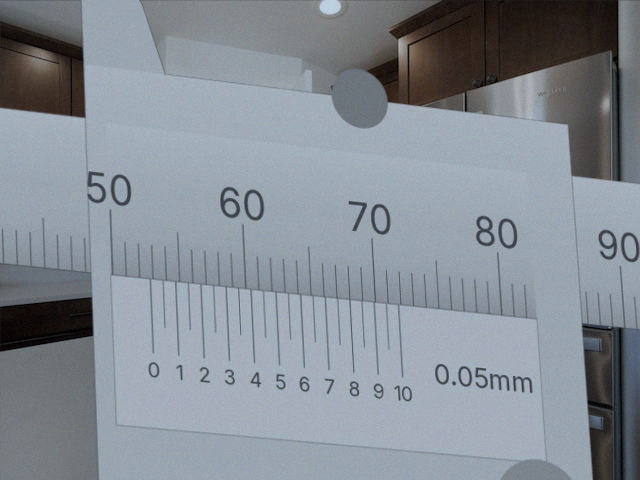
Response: 52.8; mm
